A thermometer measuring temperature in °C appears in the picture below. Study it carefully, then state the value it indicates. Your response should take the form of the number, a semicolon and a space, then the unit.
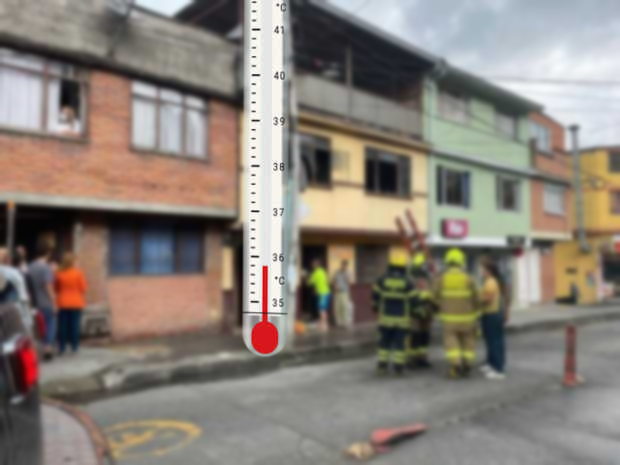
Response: 35.8; °C
